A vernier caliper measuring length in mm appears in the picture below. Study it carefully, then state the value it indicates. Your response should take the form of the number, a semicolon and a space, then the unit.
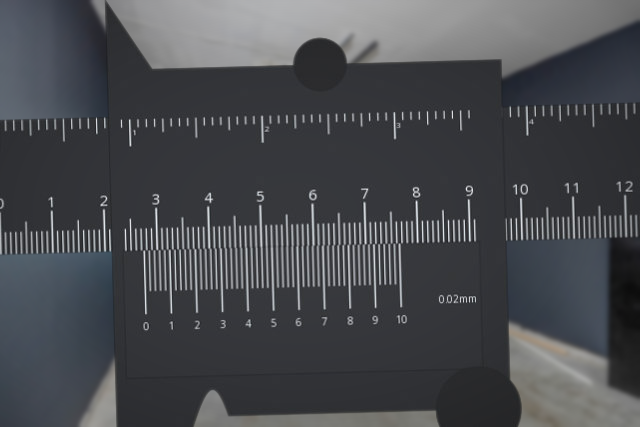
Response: 27.5; mm
